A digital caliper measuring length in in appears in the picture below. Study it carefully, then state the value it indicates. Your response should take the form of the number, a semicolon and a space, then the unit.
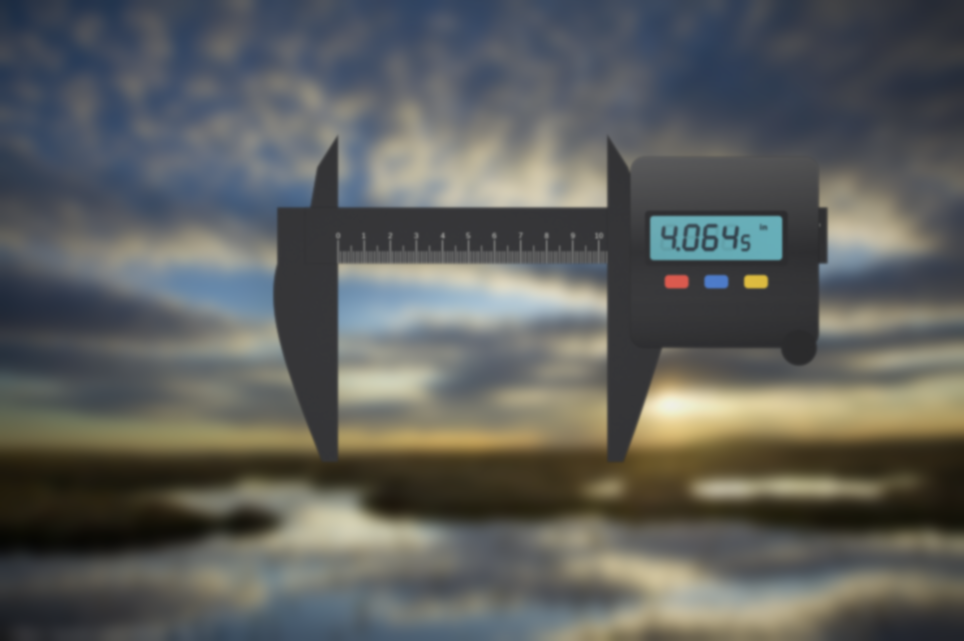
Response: 4.0645; in
